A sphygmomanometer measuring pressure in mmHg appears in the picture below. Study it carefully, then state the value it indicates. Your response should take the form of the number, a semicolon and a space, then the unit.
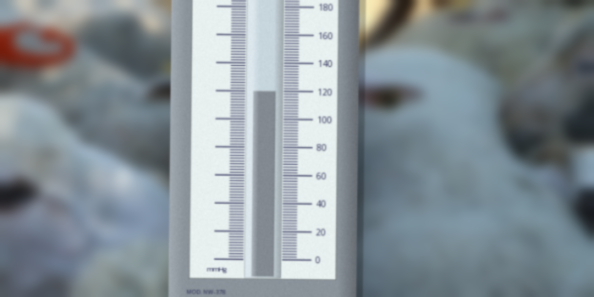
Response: 120; mmHg
